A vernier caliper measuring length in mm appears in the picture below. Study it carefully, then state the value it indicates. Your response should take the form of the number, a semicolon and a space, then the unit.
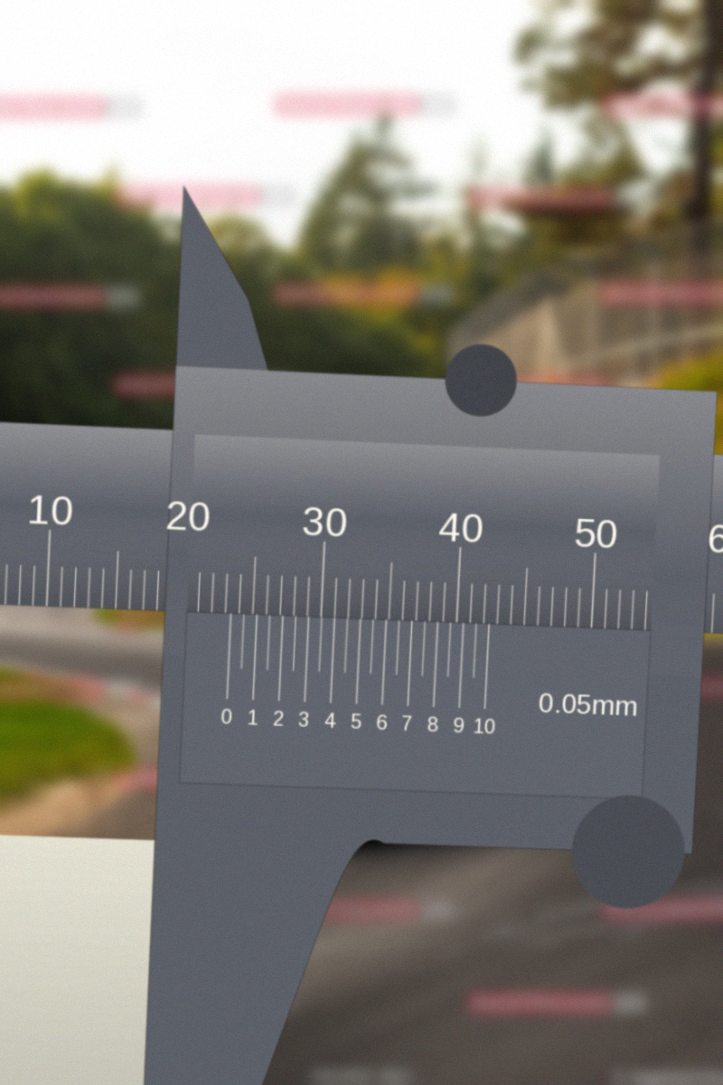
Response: 23.4; mm
